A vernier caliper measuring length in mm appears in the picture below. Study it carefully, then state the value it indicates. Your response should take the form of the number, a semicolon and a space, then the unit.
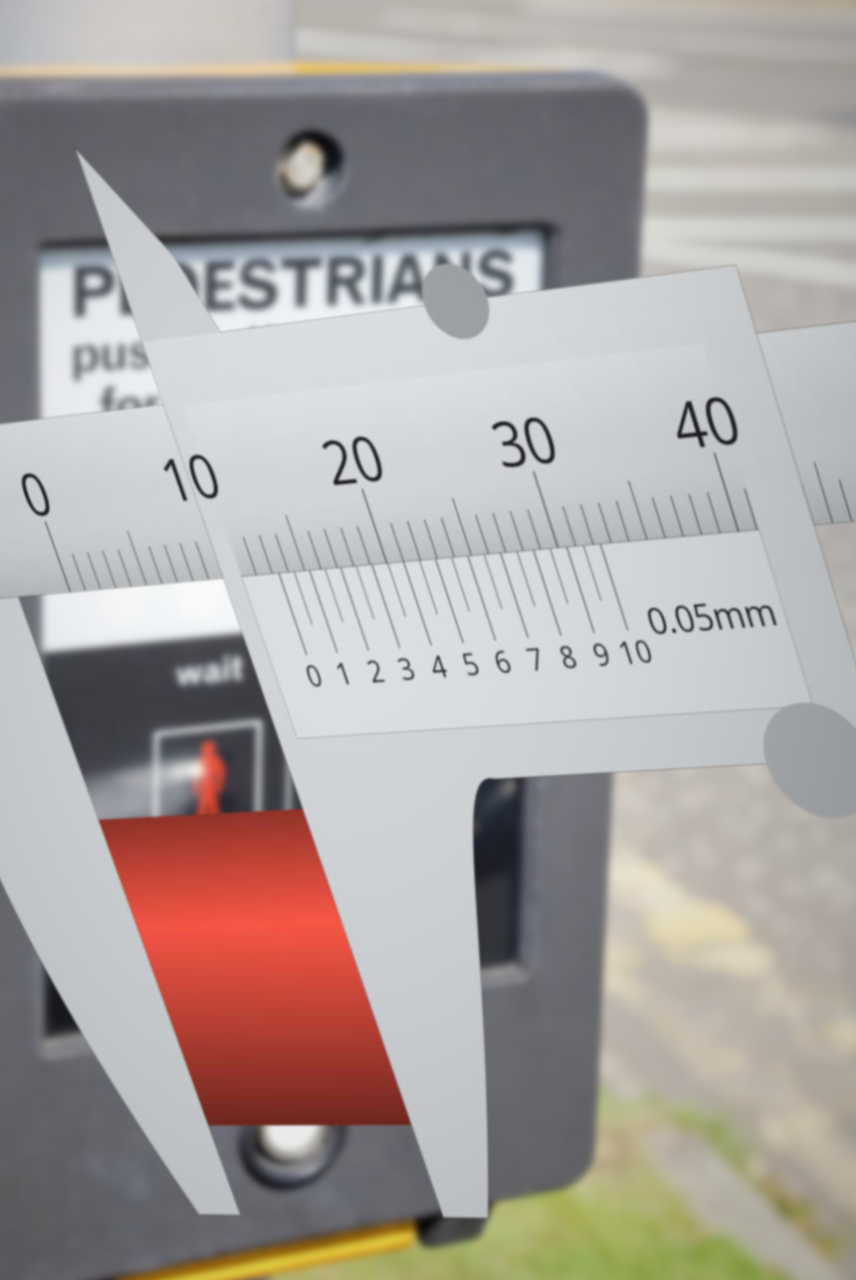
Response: 13.4; mm
